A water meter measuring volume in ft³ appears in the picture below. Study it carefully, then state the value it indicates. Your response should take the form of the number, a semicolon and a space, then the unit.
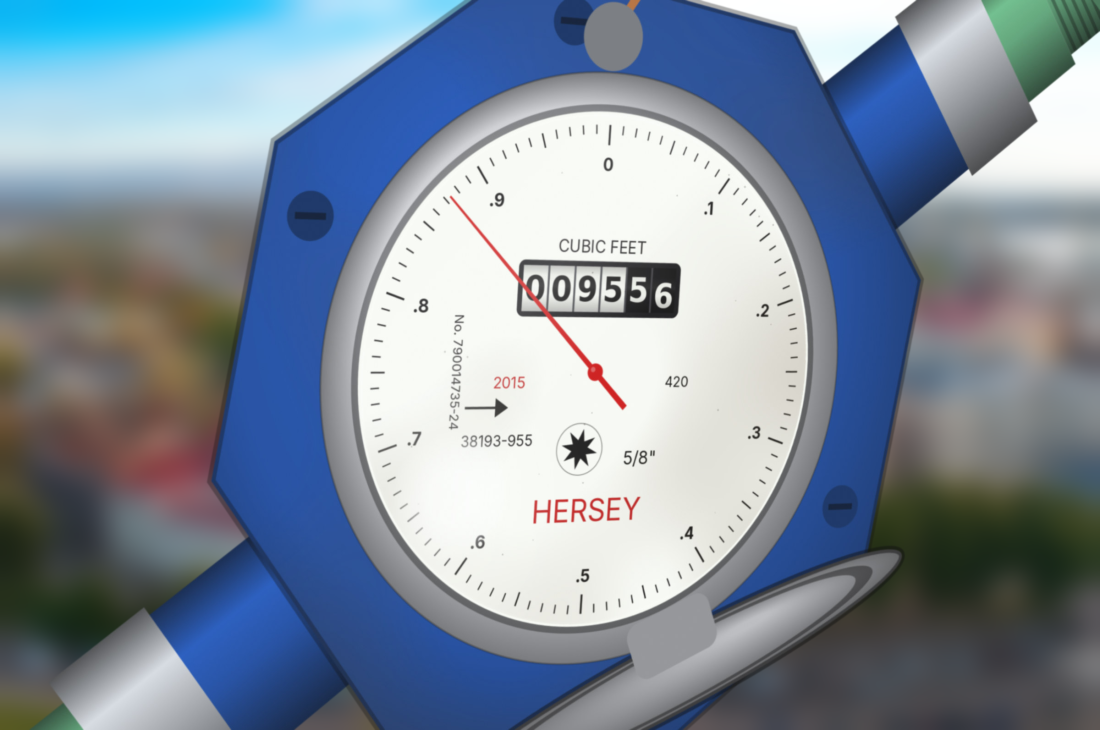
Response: 9555.87; ft³
